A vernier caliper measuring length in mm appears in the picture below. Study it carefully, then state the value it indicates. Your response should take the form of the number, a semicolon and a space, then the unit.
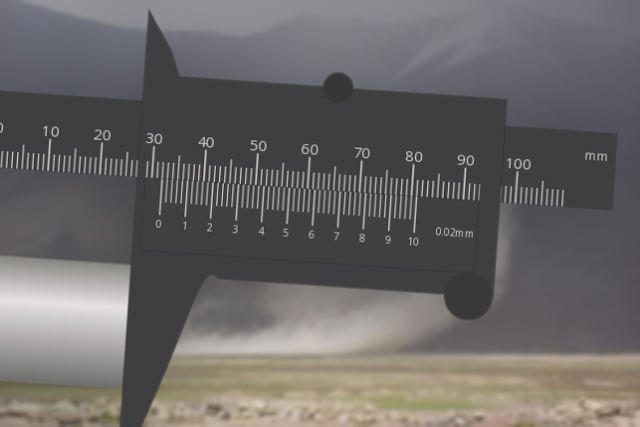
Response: 32.0; mm
